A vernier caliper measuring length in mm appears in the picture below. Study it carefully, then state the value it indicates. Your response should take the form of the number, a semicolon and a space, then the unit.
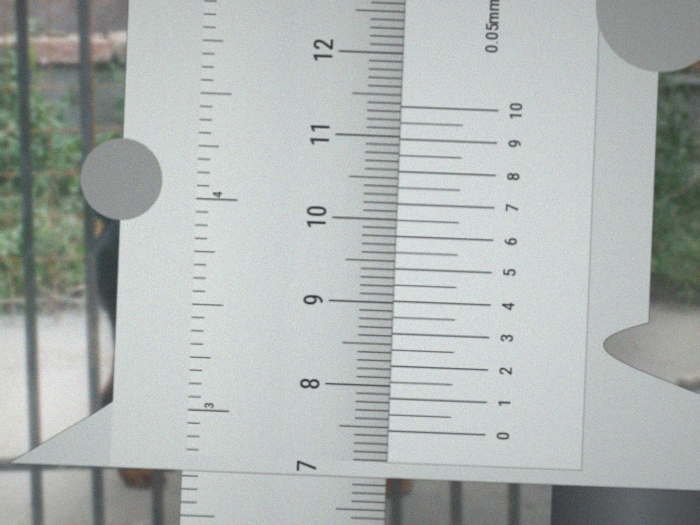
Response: 74.6; mm
